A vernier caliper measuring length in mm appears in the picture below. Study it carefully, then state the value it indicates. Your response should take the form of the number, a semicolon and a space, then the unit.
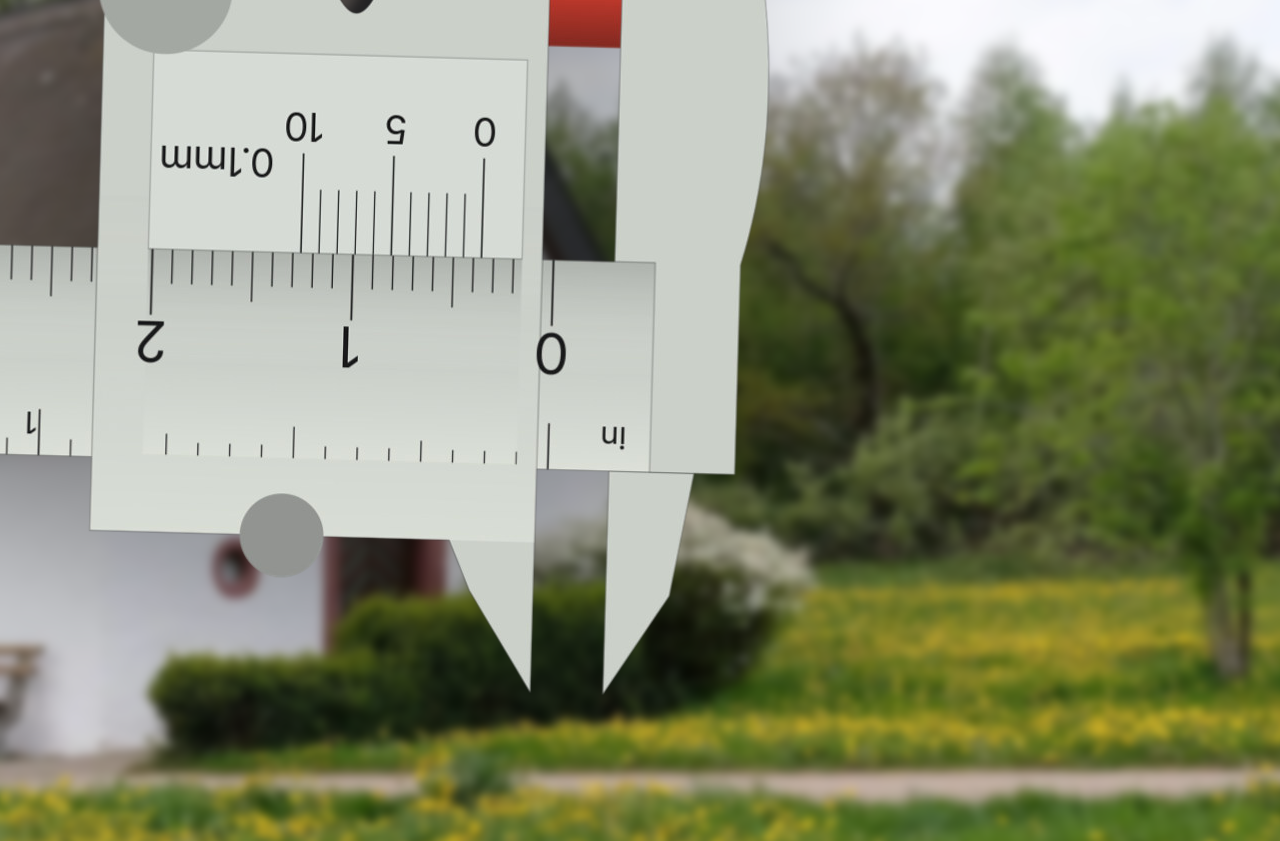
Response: 3.6; mm
